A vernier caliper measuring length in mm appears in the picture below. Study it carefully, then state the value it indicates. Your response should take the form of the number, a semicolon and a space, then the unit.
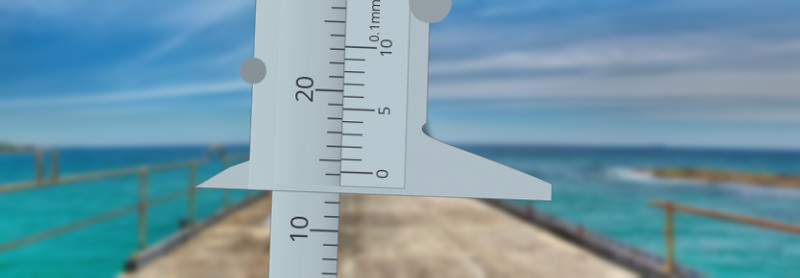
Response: 14.2; mm
